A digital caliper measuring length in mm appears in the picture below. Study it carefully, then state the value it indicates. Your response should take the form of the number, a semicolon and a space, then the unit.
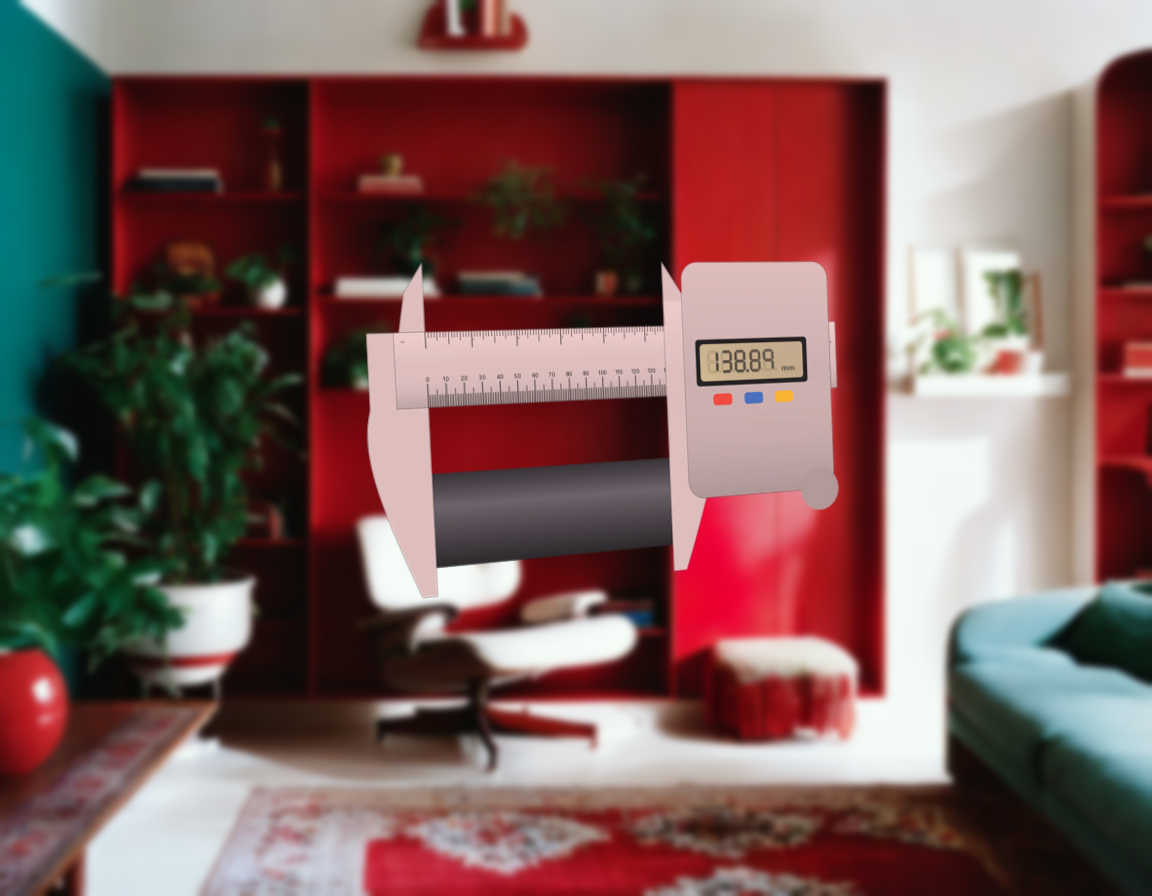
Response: 138.89; mm
